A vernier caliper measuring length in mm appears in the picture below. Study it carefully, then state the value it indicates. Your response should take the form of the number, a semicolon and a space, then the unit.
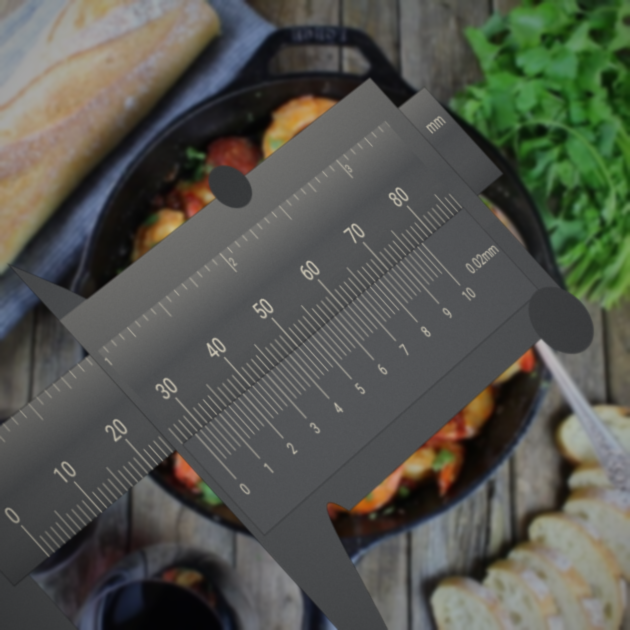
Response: 28.5; mm
